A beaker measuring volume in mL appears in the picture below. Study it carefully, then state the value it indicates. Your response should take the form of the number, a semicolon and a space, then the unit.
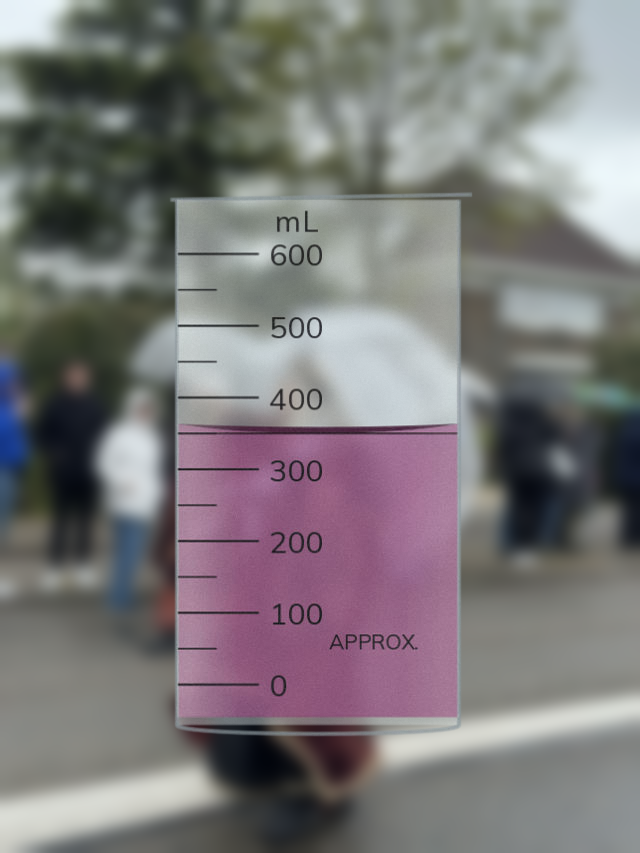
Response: 350; mL
